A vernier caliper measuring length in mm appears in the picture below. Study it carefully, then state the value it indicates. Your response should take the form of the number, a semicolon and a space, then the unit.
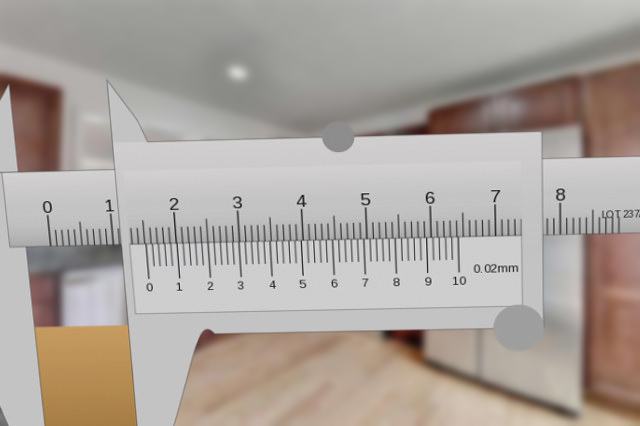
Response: 15.2; mm
